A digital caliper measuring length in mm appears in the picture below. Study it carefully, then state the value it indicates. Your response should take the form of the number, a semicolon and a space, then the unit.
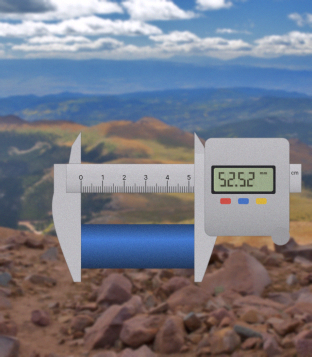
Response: 52.52; mm
